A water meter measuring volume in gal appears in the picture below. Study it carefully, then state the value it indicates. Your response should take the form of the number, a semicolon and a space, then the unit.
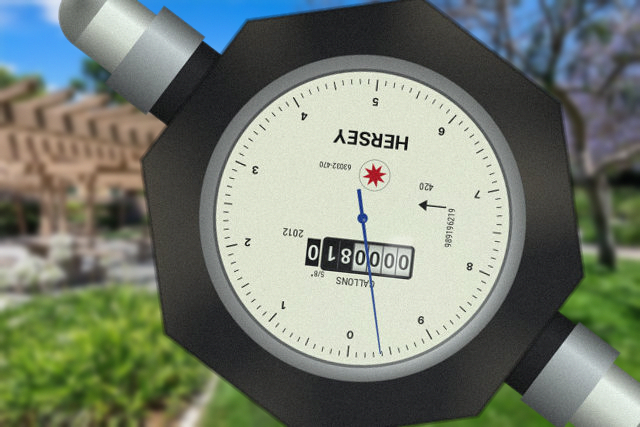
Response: 809.6; gal
